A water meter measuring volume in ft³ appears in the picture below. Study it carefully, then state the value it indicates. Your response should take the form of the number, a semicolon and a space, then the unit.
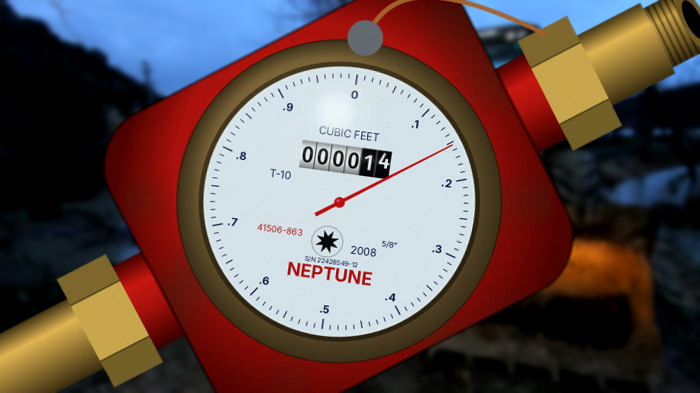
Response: 14.15; ft³
